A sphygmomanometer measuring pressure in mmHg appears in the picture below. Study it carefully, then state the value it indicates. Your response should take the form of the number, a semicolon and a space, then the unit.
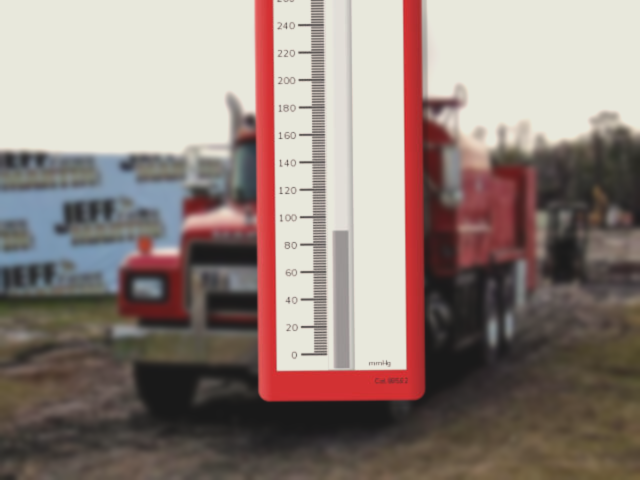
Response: 90; mmHg
